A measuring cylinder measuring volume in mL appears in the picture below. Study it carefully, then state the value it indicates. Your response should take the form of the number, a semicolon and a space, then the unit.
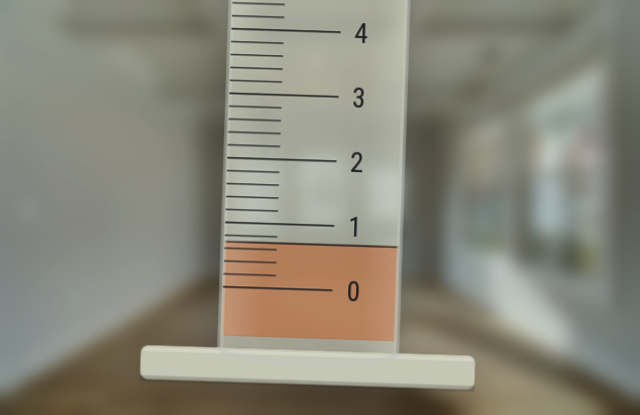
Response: 0.7; mL
